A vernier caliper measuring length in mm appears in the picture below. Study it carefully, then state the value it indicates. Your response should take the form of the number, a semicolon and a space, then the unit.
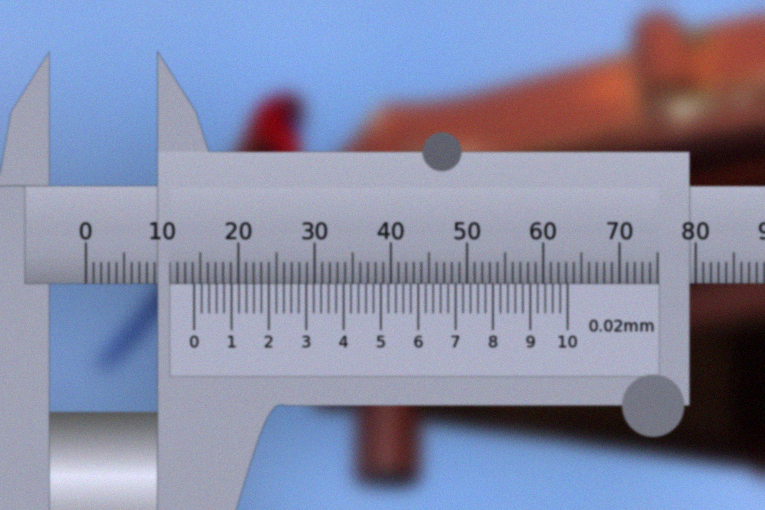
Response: 14.2; mm
